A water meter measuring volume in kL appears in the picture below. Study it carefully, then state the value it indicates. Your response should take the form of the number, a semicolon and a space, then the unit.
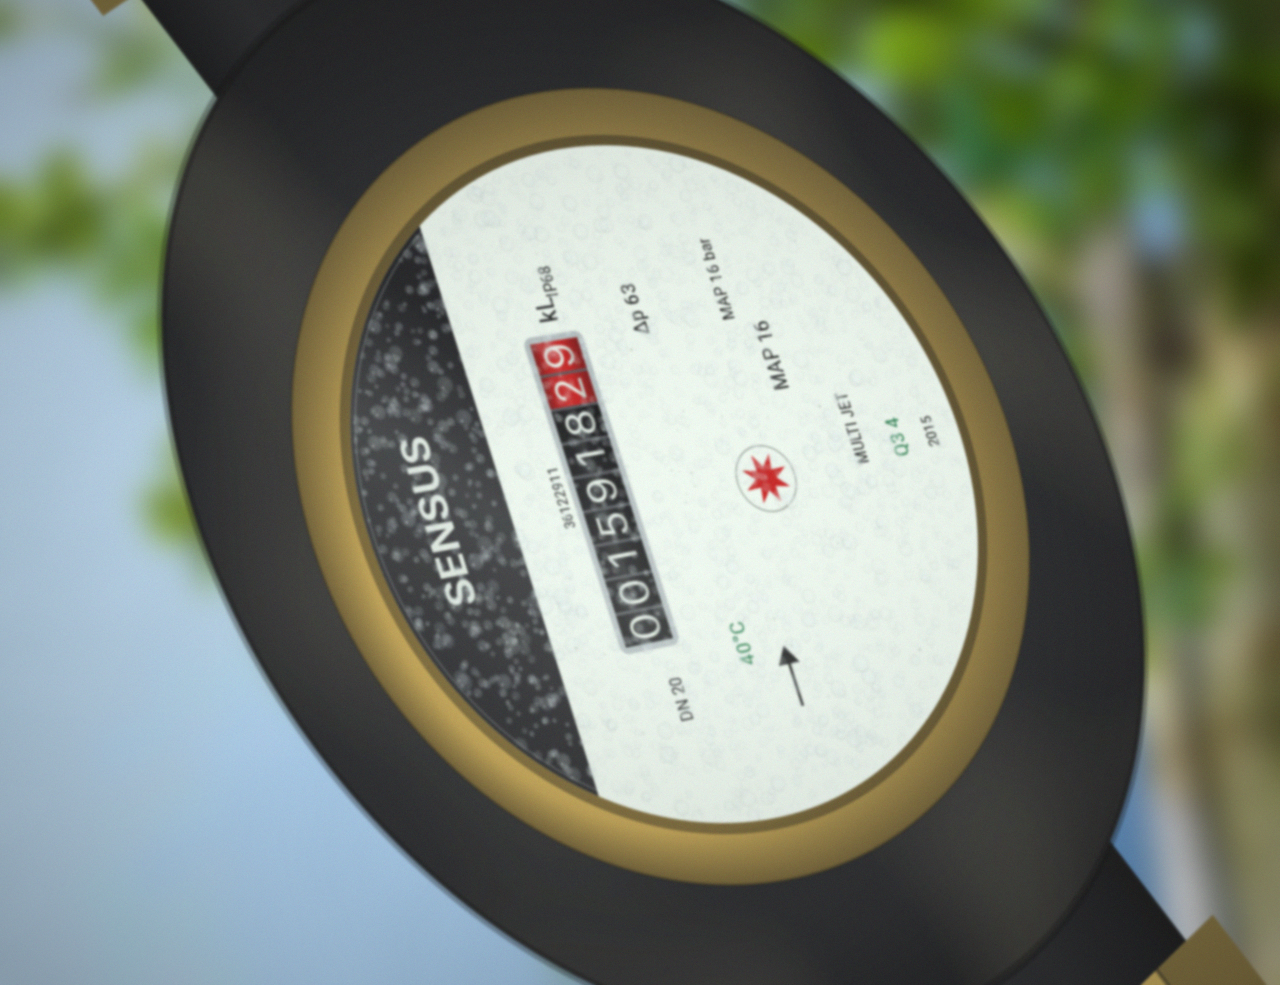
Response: 15918.29; kL
